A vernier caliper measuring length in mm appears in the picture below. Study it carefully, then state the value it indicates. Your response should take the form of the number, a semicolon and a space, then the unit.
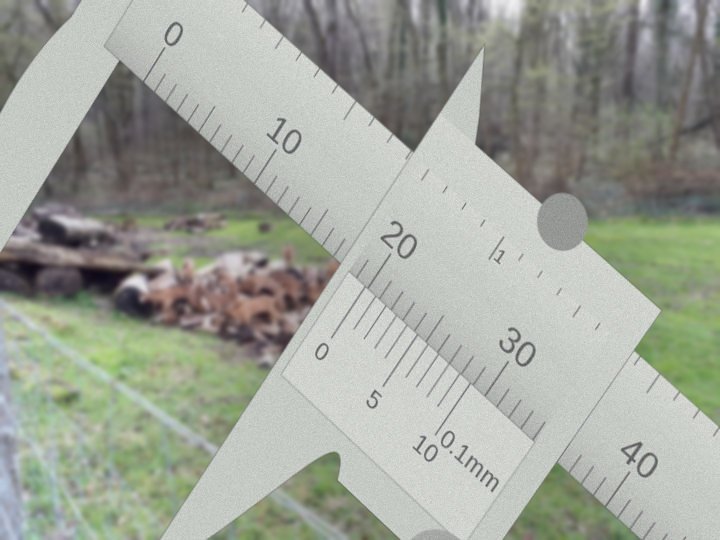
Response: 19.8; mm
